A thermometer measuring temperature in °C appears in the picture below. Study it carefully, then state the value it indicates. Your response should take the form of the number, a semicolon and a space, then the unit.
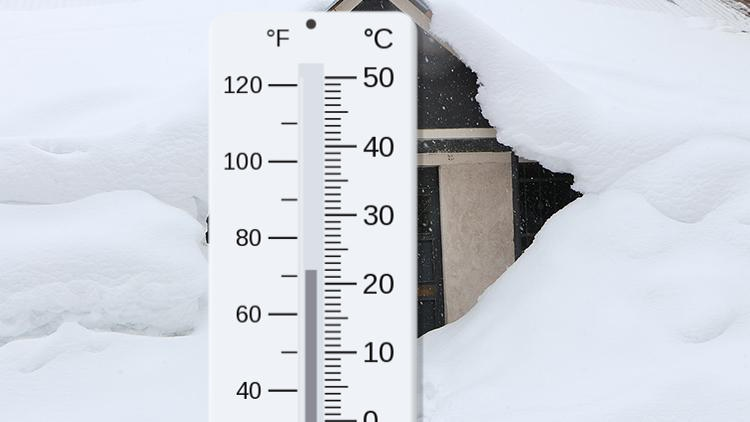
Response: 22; °C
